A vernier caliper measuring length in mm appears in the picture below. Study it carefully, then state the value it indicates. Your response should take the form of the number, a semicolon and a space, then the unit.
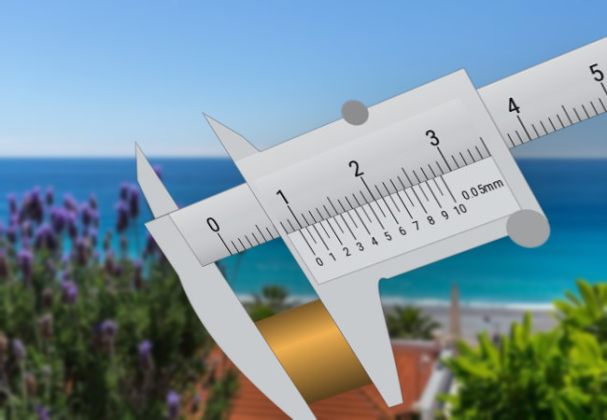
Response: 9.6; mm
